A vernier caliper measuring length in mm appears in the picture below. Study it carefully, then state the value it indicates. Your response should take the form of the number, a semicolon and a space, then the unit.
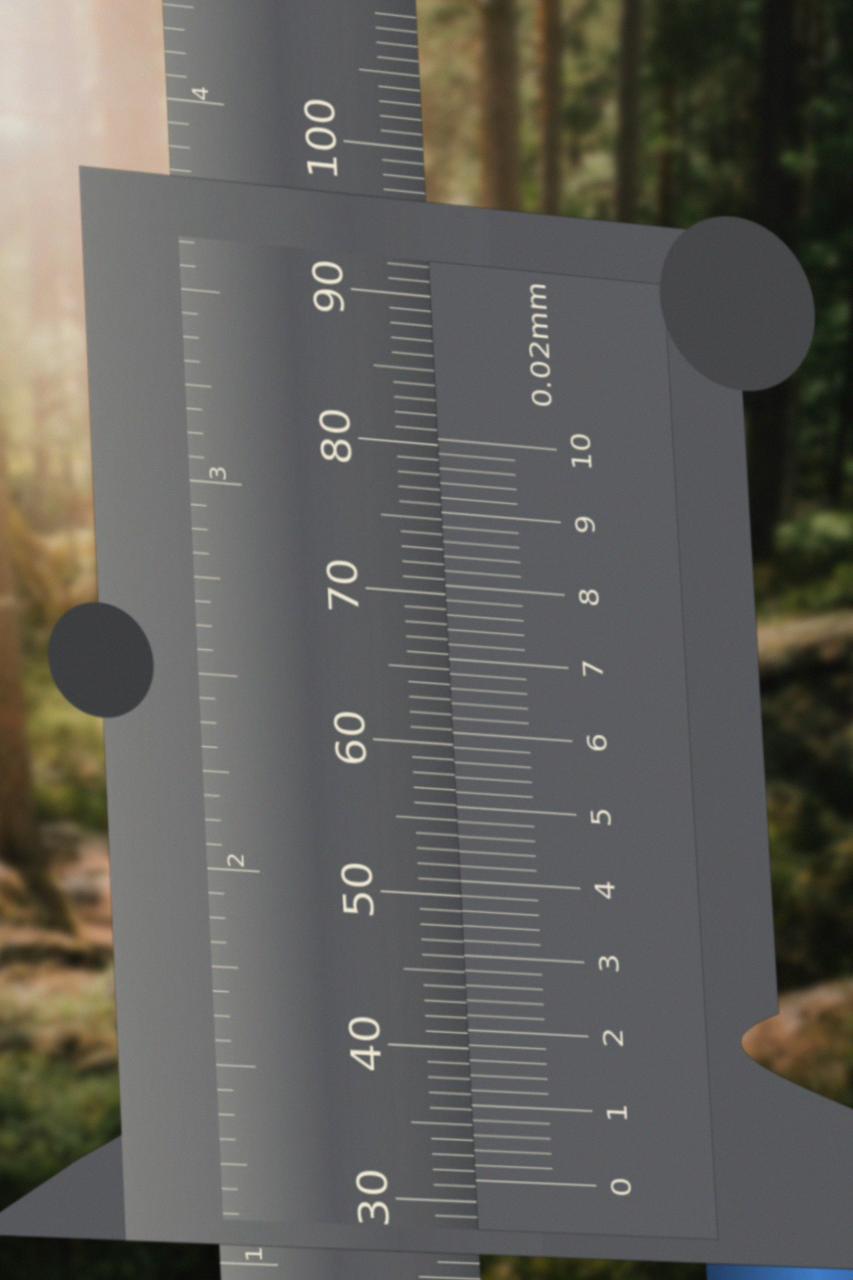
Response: 31.4; mm
